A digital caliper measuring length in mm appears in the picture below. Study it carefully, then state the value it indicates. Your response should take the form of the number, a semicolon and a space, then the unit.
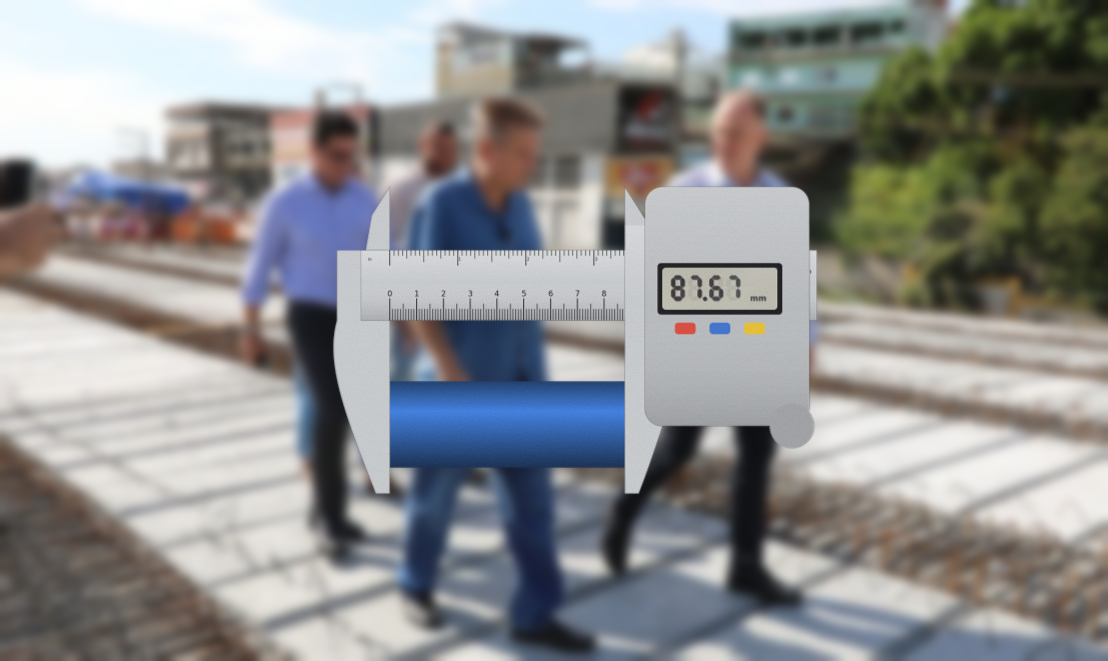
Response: 87.67; mm
